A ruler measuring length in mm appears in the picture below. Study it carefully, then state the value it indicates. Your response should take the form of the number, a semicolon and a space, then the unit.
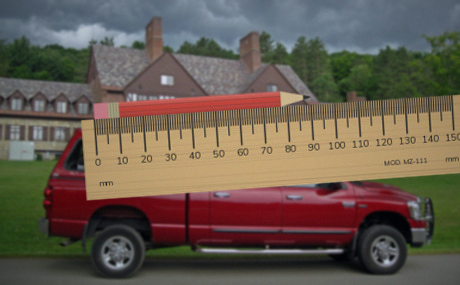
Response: 90; mm
